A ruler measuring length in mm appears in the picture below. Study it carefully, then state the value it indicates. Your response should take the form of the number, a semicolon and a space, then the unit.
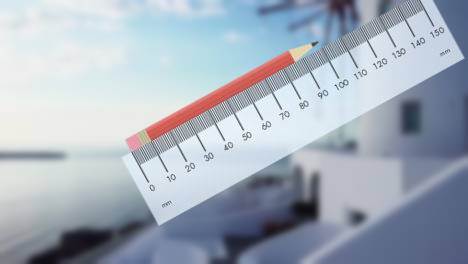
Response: 100; mm
